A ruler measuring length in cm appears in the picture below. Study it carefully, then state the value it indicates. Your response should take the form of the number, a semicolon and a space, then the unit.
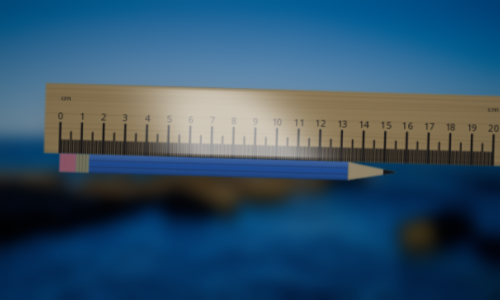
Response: 15.5; cm
